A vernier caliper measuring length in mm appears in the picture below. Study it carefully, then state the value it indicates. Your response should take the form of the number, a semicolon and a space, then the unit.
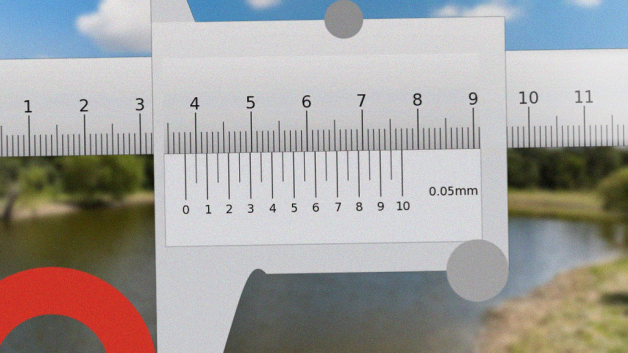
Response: 38.0; mm
